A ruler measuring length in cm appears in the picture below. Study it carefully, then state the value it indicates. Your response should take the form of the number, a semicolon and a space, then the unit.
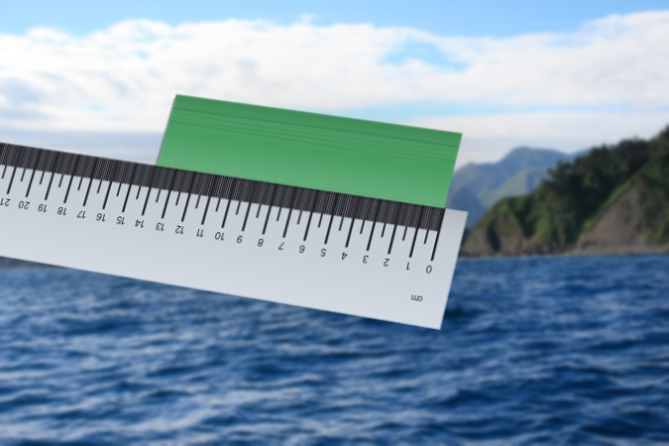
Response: 14; cm
